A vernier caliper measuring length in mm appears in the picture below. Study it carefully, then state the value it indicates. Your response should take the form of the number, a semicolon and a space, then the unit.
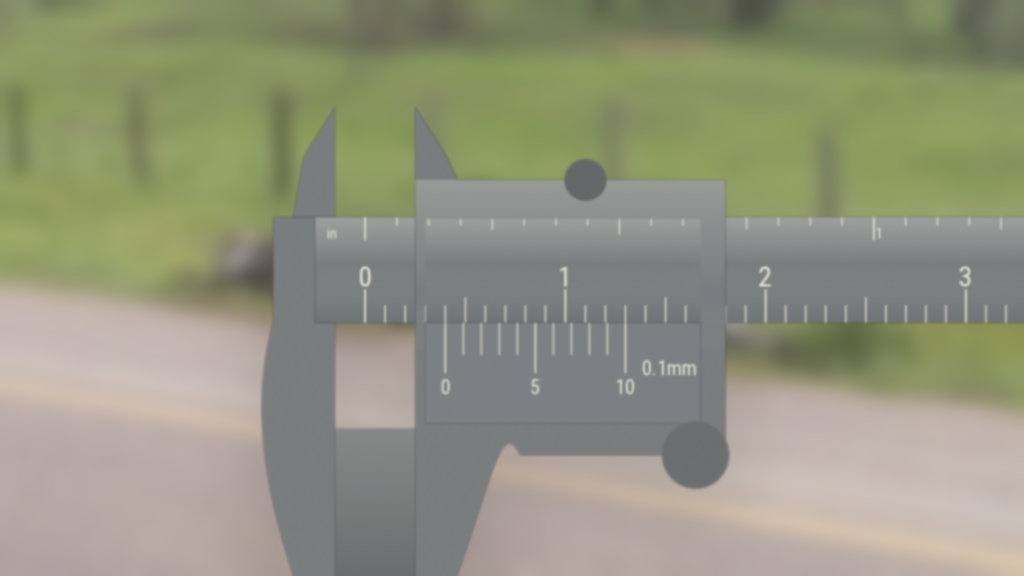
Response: 4.0; mm
